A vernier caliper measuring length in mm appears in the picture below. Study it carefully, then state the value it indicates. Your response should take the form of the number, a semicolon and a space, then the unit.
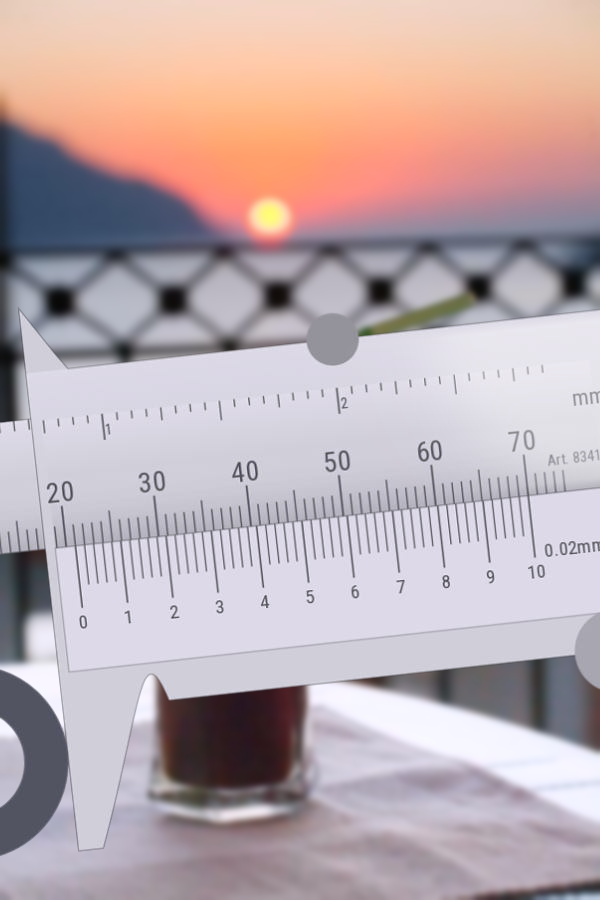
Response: 21.0; mm
